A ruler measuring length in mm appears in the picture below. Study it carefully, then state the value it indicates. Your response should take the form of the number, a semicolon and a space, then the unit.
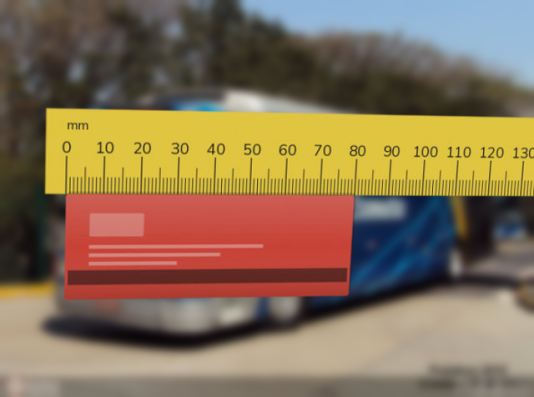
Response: 80; mm
